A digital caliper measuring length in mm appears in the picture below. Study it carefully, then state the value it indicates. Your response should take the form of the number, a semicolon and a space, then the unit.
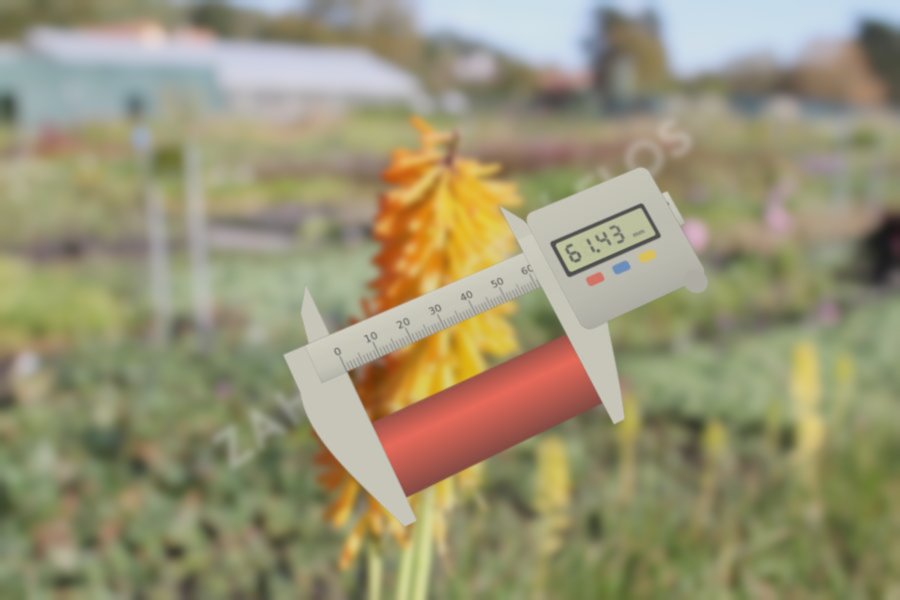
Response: 61.43; mm
